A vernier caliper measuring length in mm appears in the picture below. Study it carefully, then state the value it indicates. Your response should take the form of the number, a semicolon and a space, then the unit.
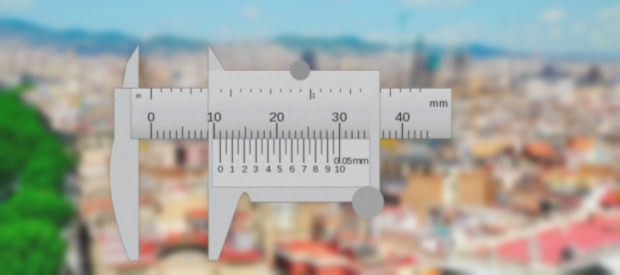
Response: 11.0; mm
